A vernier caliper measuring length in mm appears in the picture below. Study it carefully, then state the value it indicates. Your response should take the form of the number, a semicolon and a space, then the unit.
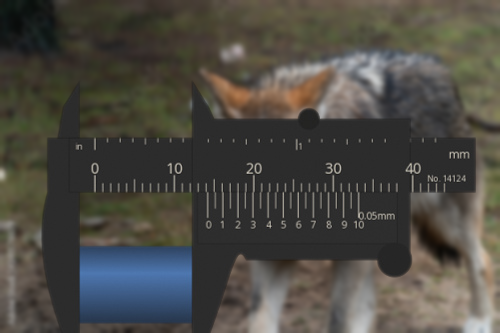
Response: 14.2; mm
